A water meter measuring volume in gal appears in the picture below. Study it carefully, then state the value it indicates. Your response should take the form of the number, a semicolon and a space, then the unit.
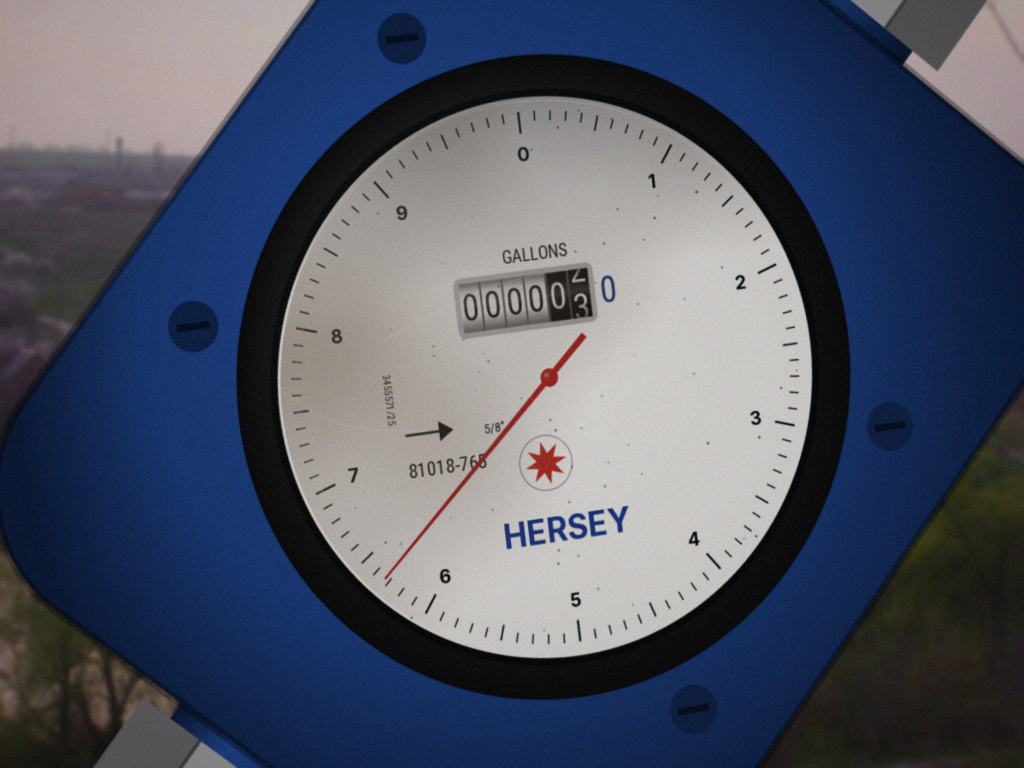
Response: 26.3; gal
